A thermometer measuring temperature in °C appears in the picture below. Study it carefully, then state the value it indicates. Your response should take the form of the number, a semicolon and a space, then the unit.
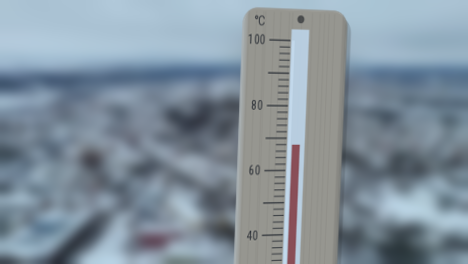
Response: 68; °C
